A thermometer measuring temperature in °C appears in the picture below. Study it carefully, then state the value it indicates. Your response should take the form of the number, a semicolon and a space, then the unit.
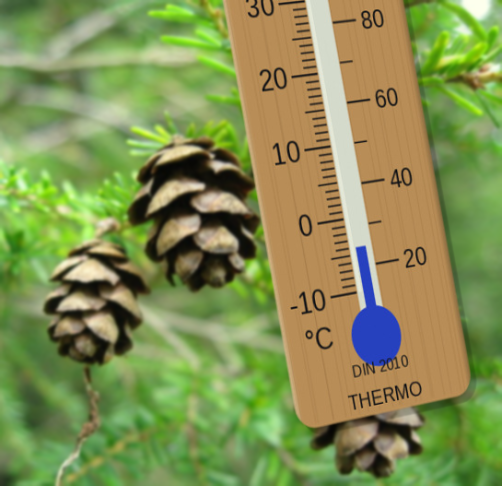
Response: -4; °C
